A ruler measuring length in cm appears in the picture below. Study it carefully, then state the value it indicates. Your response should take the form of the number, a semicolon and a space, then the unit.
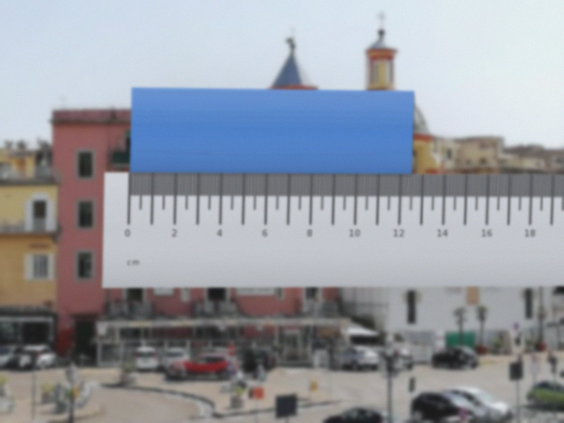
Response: 12.5; cm
